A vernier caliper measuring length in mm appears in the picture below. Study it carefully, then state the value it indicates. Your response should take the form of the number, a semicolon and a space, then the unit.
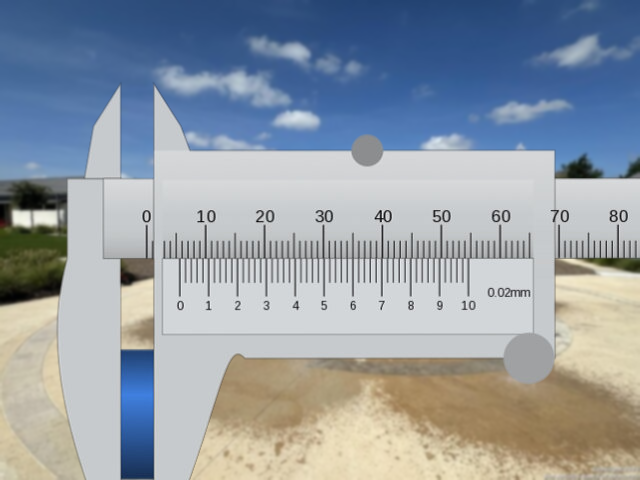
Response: 5.6; mm
